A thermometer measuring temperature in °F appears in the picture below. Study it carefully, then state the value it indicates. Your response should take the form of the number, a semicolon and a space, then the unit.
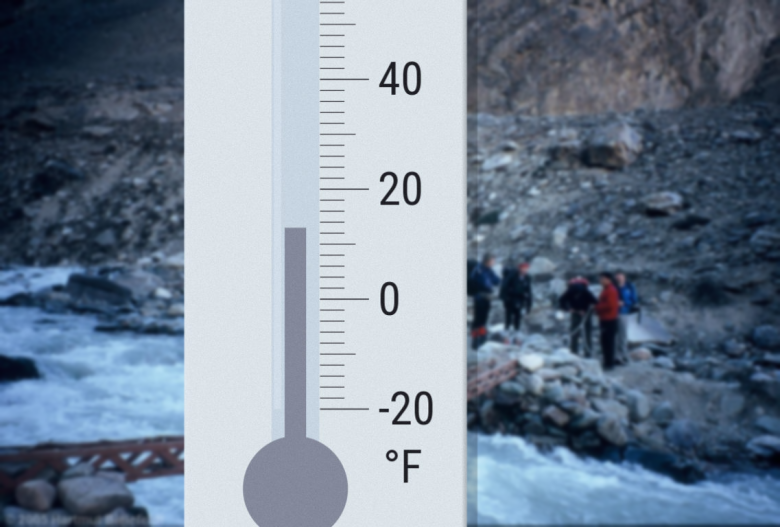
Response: 13; °F
